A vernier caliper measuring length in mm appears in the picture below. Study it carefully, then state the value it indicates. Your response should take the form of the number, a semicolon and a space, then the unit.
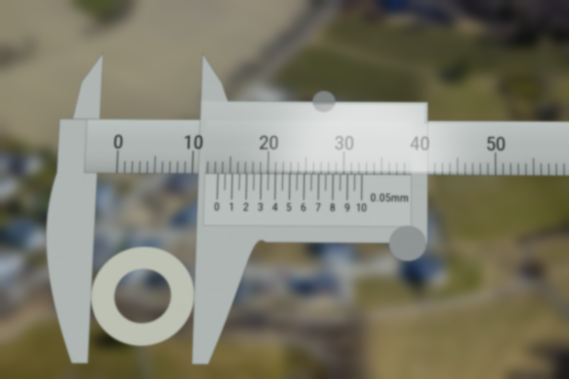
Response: 13.4; mm
